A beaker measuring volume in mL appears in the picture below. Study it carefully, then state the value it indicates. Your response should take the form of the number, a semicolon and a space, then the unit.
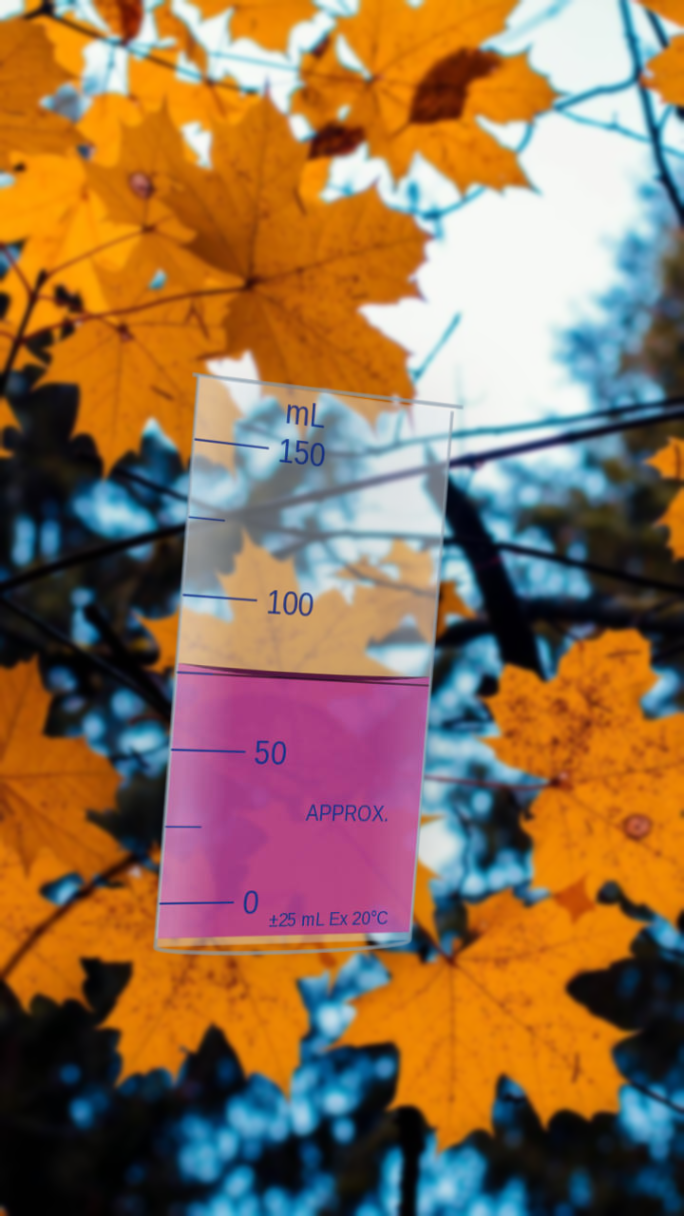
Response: 75; mL
